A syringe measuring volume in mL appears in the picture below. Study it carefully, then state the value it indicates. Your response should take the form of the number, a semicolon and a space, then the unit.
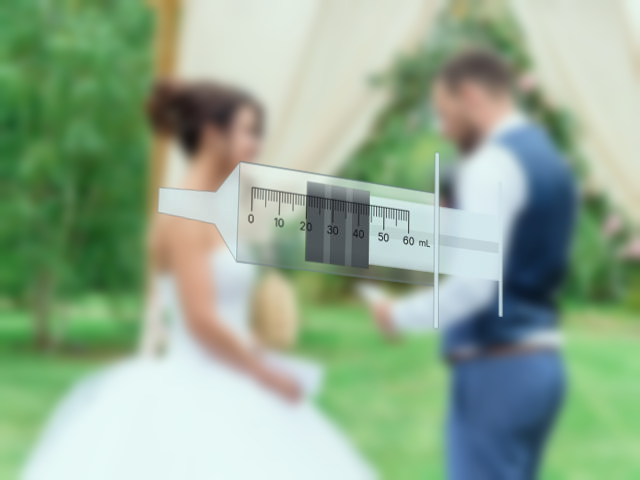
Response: 20; mL
